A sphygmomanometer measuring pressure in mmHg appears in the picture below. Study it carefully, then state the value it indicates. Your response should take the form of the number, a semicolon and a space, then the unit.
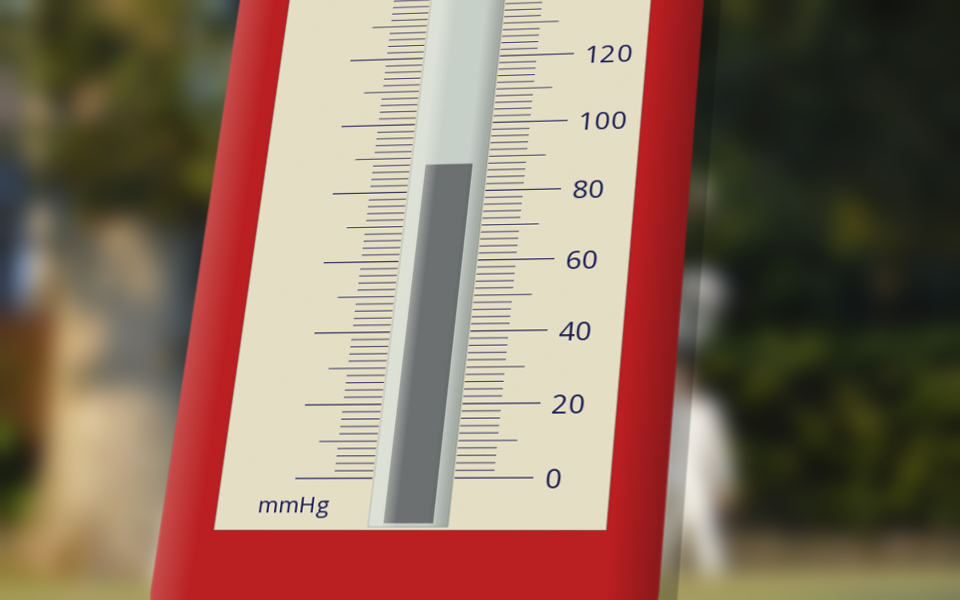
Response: 88; mmHg
